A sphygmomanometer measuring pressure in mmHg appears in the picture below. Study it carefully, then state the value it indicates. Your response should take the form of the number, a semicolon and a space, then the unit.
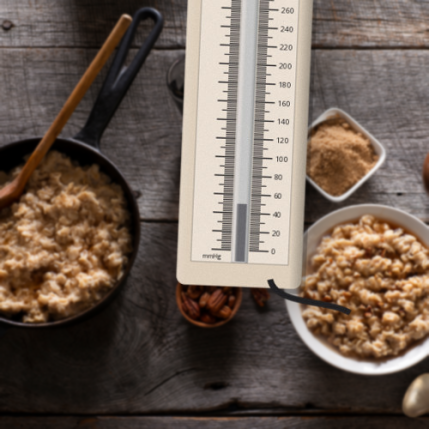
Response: 50; mmHg
